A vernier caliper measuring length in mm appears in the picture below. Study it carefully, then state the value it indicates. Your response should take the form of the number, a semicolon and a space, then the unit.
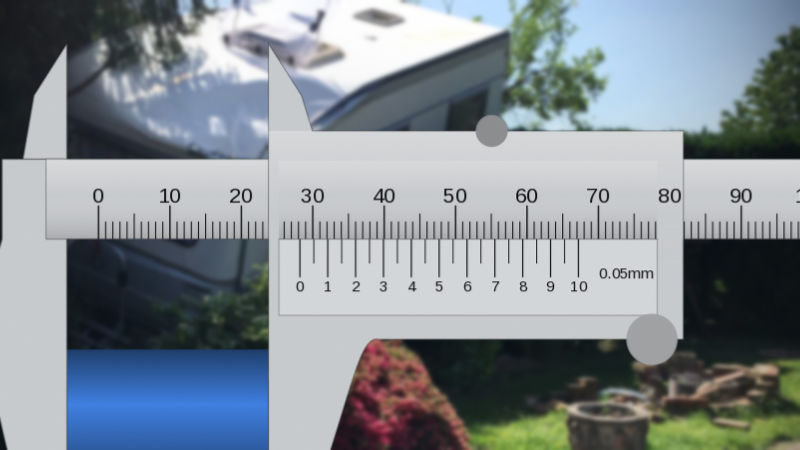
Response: 28.2; mm
